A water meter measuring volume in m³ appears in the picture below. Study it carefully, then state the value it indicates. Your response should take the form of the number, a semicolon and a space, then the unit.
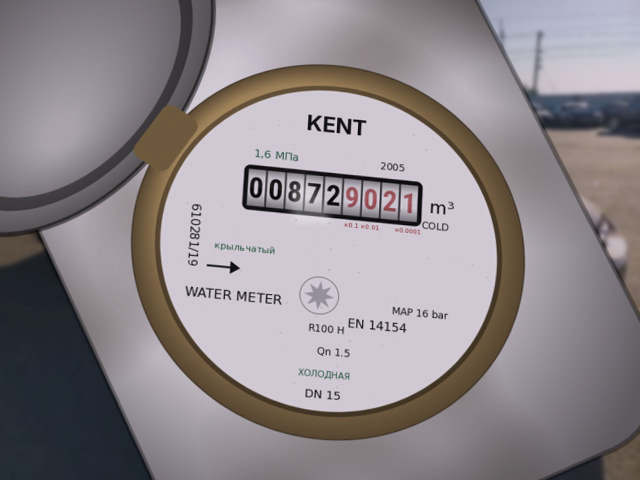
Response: 872.9021; m³
